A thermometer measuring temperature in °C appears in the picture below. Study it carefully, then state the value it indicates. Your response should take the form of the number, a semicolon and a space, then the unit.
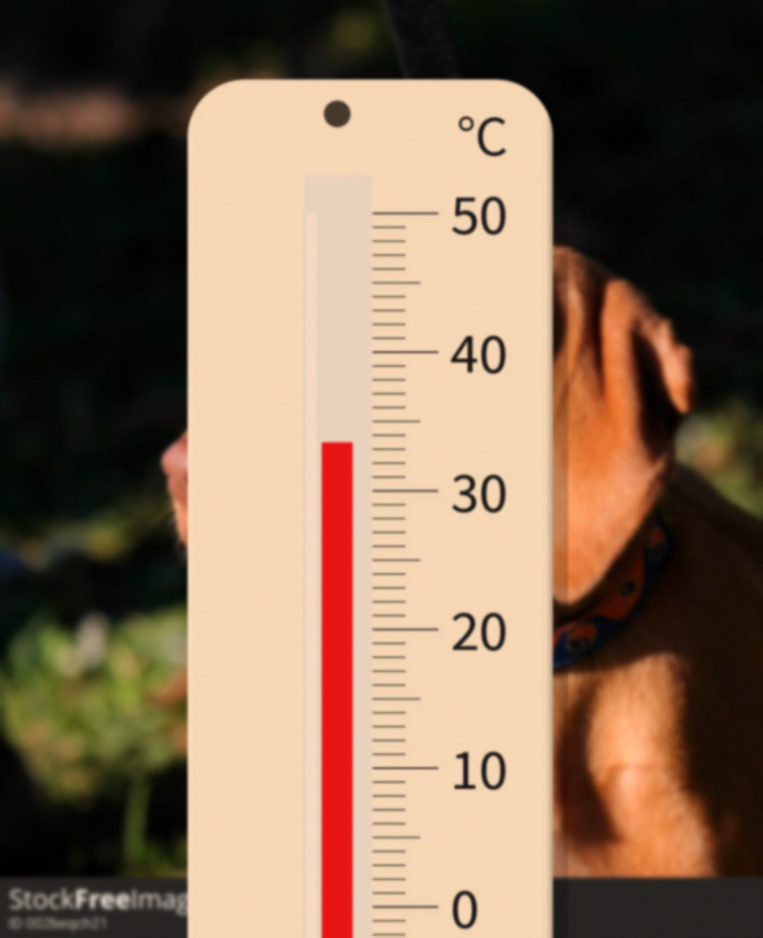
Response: 33.5; °C
